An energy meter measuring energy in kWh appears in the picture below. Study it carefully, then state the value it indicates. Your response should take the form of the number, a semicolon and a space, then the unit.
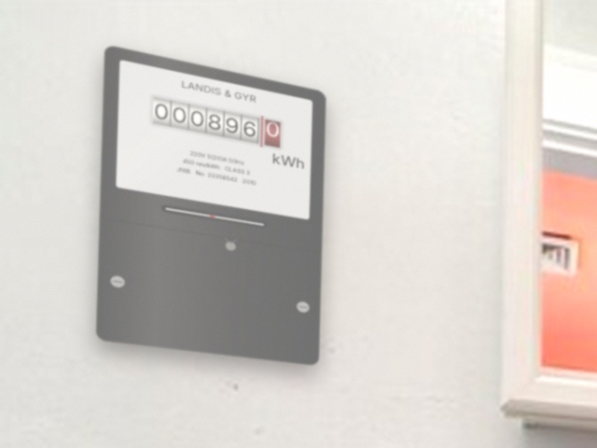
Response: 896.0; kWh
